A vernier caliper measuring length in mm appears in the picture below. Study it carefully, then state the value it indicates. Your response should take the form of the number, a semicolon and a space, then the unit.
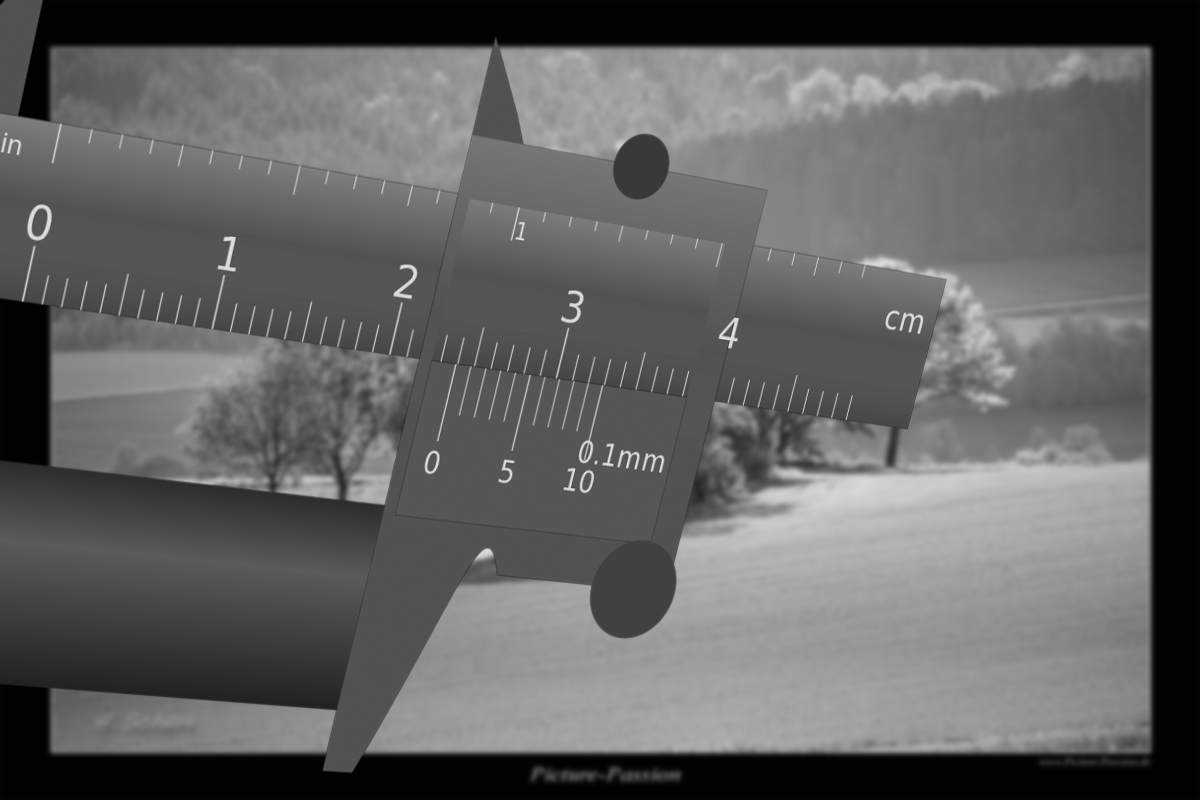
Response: 23.9; mm
